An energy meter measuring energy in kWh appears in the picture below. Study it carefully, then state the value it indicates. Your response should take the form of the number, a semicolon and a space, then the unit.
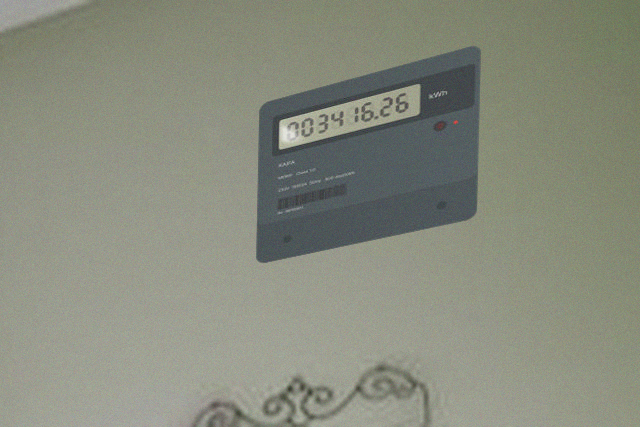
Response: 3416.26; kWh
